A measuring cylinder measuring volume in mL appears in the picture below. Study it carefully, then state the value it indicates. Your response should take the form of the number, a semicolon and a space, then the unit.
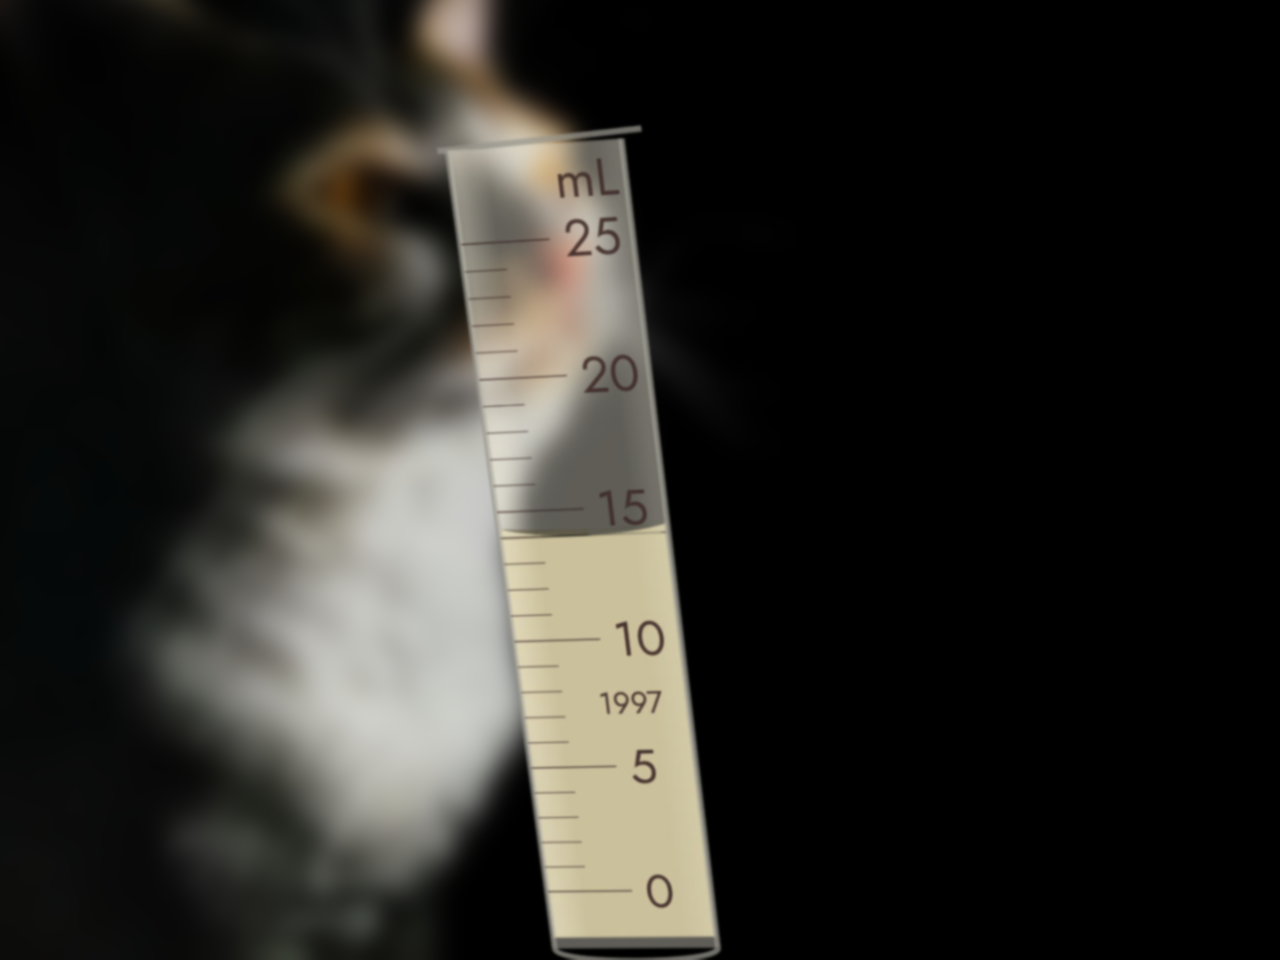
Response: 14; mL
